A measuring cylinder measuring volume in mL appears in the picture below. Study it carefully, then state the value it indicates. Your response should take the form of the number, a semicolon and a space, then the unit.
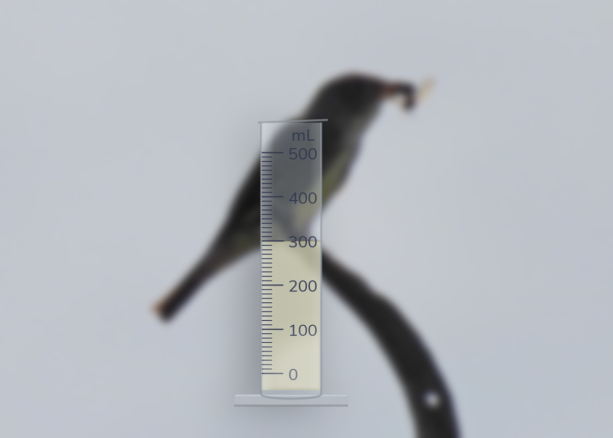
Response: 300; mL
